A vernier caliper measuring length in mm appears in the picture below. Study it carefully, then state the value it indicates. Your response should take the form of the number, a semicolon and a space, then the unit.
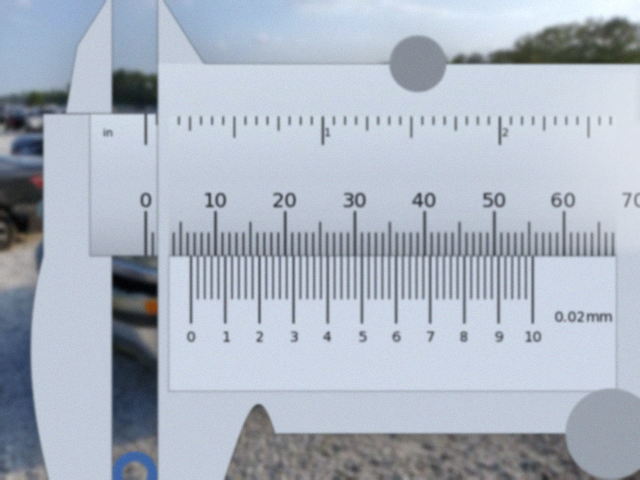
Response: 6.5; mm
